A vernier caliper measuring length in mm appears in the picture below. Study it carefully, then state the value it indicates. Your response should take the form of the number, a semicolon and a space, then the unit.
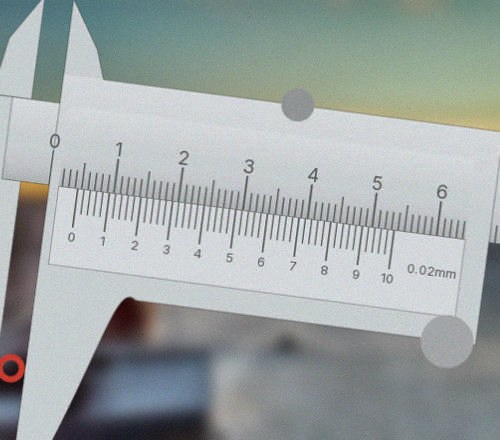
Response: 4.4; mm
